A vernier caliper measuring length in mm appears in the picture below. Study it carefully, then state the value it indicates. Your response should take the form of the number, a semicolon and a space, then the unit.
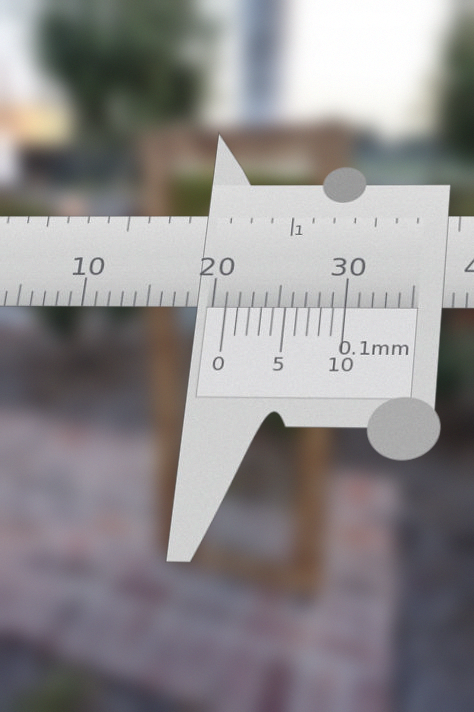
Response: 21.0; mm
